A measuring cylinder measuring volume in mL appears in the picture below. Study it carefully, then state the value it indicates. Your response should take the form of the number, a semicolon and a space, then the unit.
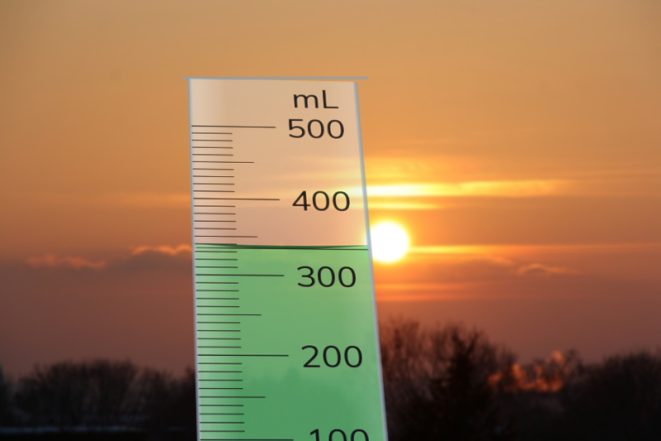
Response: 335; mL
